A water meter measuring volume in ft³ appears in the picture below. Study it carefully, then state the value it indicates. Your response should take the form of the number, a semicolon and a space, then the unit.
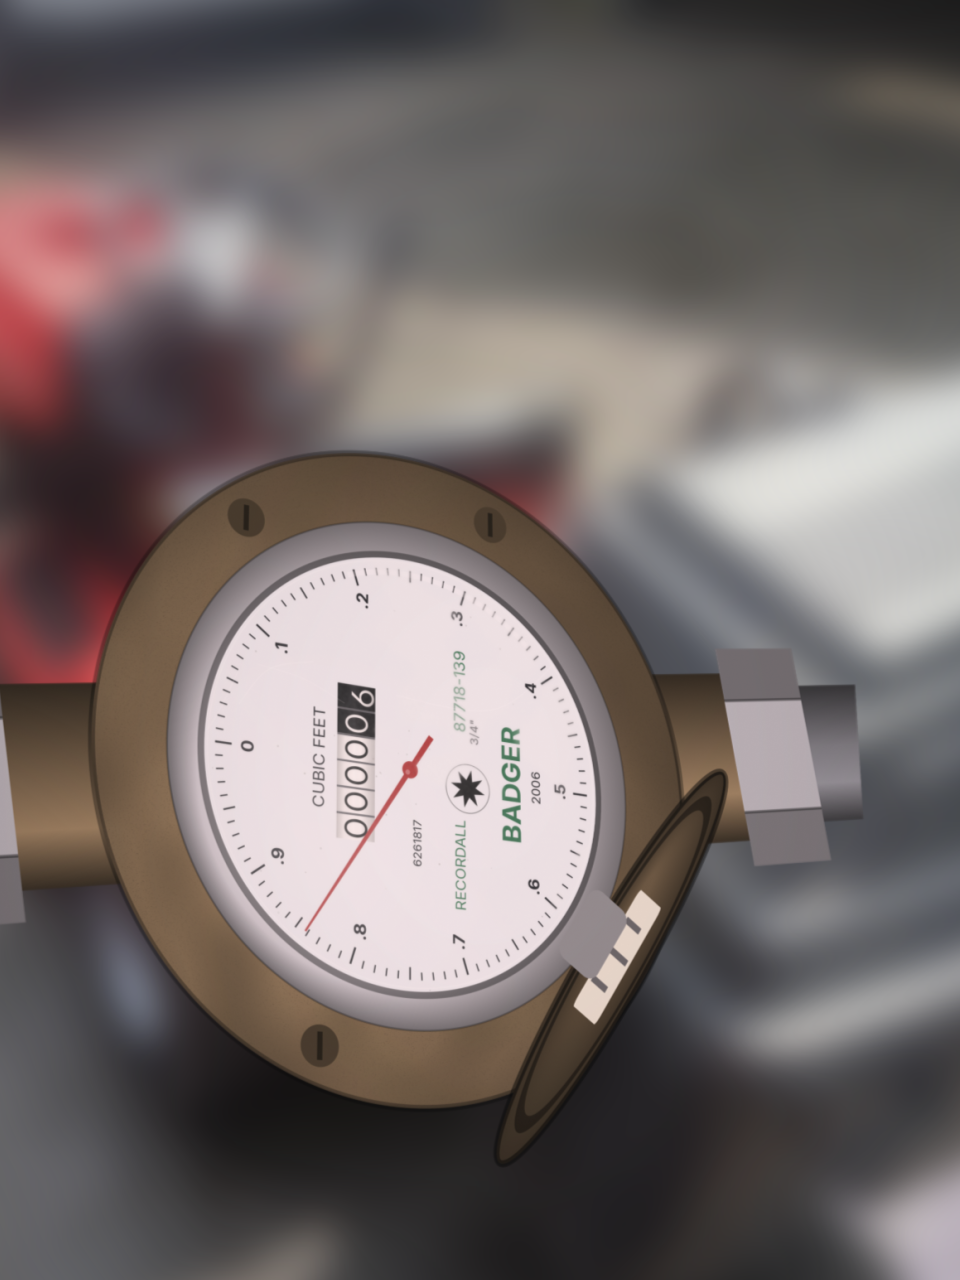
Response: 5.84; ft³
